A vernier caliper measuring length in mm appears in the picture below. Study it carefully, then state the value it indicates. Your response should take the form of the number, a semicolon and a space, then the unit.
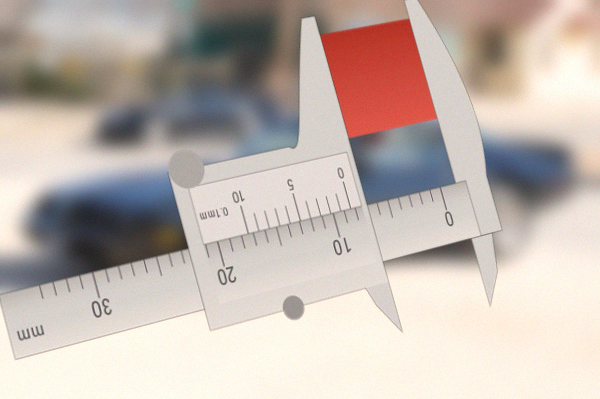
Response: 8.4; mm
